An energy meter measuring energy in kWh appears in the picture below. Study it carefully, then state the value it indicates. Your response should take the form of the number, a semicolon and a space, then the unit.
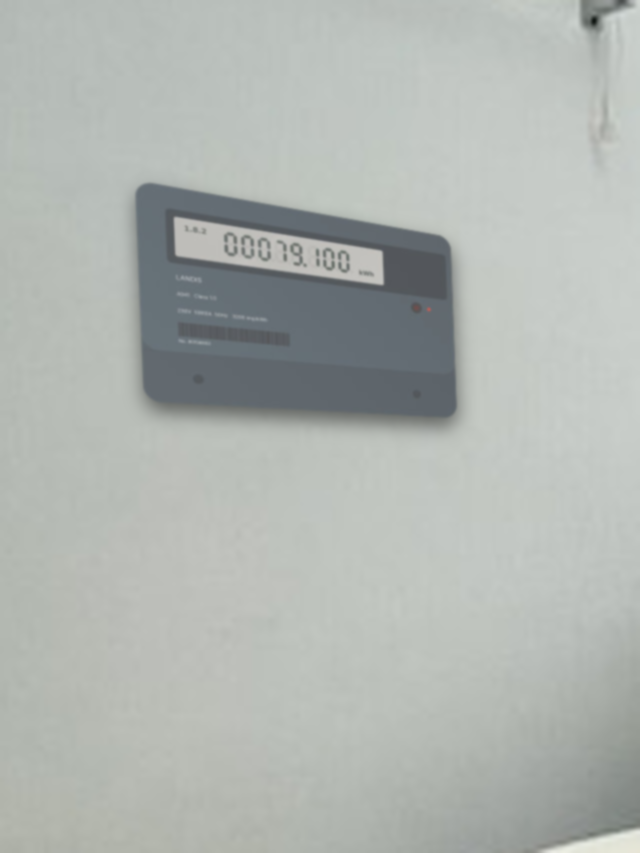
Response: 79.100; kWh
